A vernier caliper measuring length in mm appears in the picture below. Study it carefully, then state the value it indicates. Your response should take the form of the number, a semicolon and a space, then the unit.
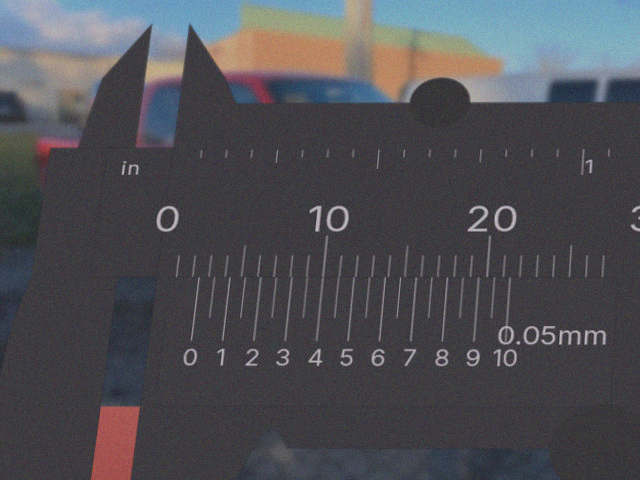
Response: 2.4; mm
